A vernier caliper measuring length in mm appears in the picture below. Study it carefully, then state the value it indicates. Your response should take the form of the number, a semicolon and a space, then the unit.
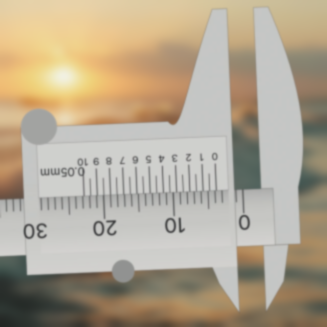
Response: 3.8; mm
